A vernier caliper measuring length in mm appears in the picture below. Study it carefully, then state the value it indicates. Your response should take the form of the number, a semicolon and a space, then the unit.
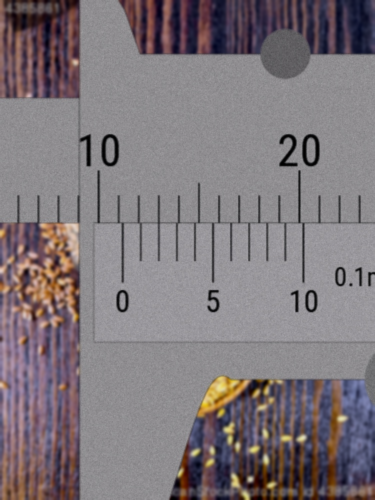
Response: 11.2; mm
